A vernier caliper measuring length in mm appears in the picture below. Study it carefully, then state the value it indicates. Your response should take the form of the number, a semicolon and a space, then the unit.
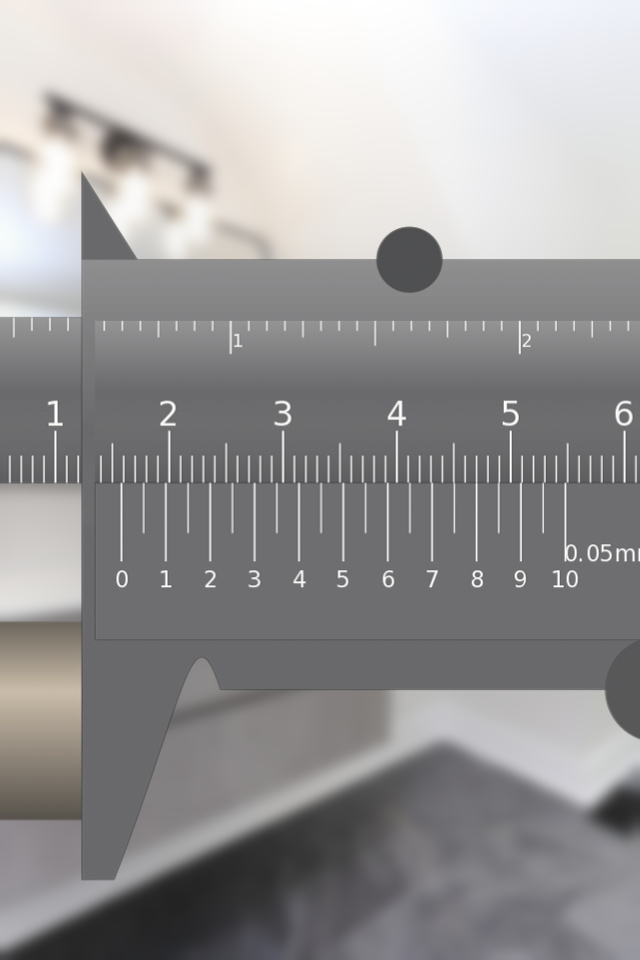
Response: 15.8; mm
